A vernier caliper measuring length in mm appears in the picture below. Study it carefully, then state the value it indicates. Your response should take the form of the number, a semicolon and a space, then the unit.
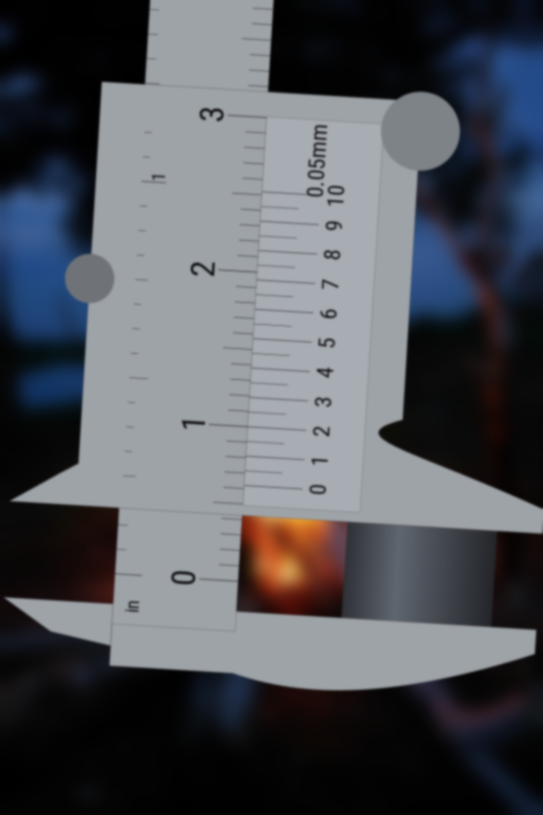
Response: 6.2; mm
